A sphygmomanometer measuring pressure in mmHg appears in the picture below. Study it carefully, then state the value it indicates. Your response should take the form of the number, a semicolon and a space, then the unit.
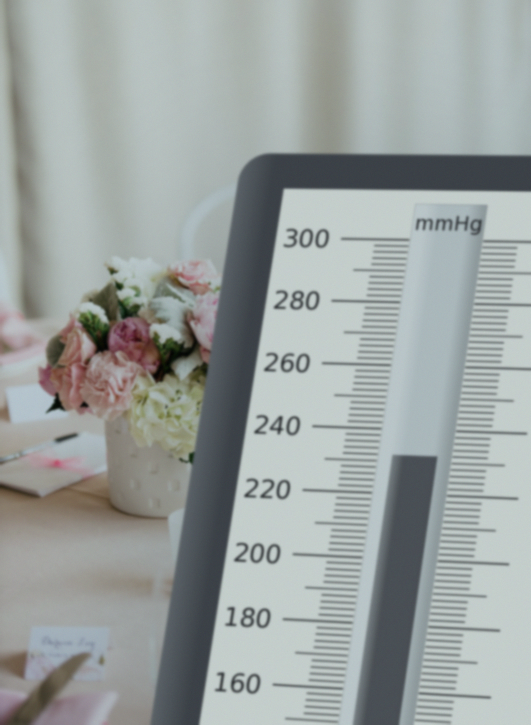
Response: 232; mmHg
